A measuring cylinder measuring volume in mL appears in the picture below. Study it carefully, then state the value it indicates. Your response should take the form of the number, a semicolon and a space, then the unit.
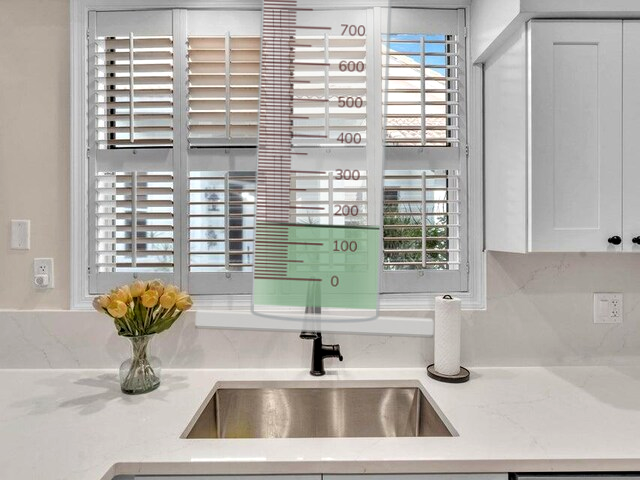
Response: 150; mL
